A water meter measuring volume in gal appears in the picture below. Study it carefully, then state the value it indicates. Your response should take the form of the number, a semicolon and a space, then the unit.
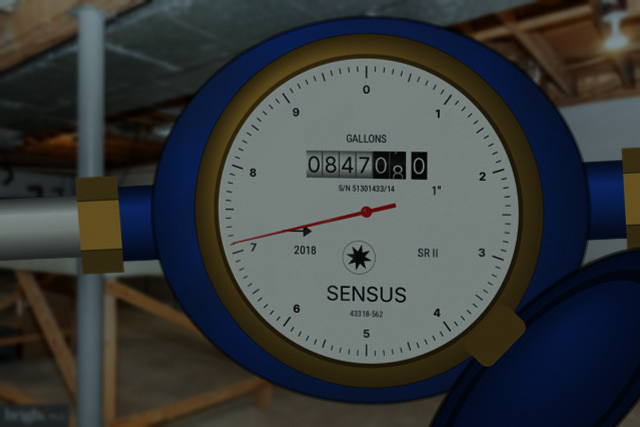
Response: 847077.1; gal
